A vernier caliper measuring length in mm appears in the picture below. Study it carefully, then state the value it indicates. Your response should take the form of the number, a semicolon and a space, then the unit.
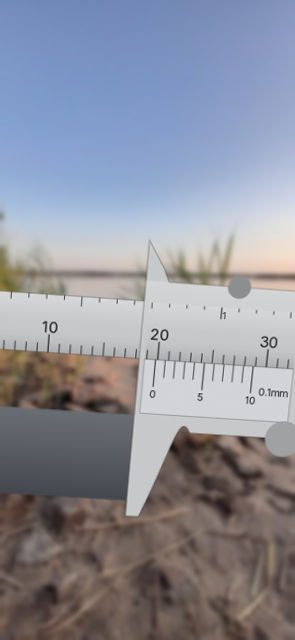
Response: 19.8; mm
